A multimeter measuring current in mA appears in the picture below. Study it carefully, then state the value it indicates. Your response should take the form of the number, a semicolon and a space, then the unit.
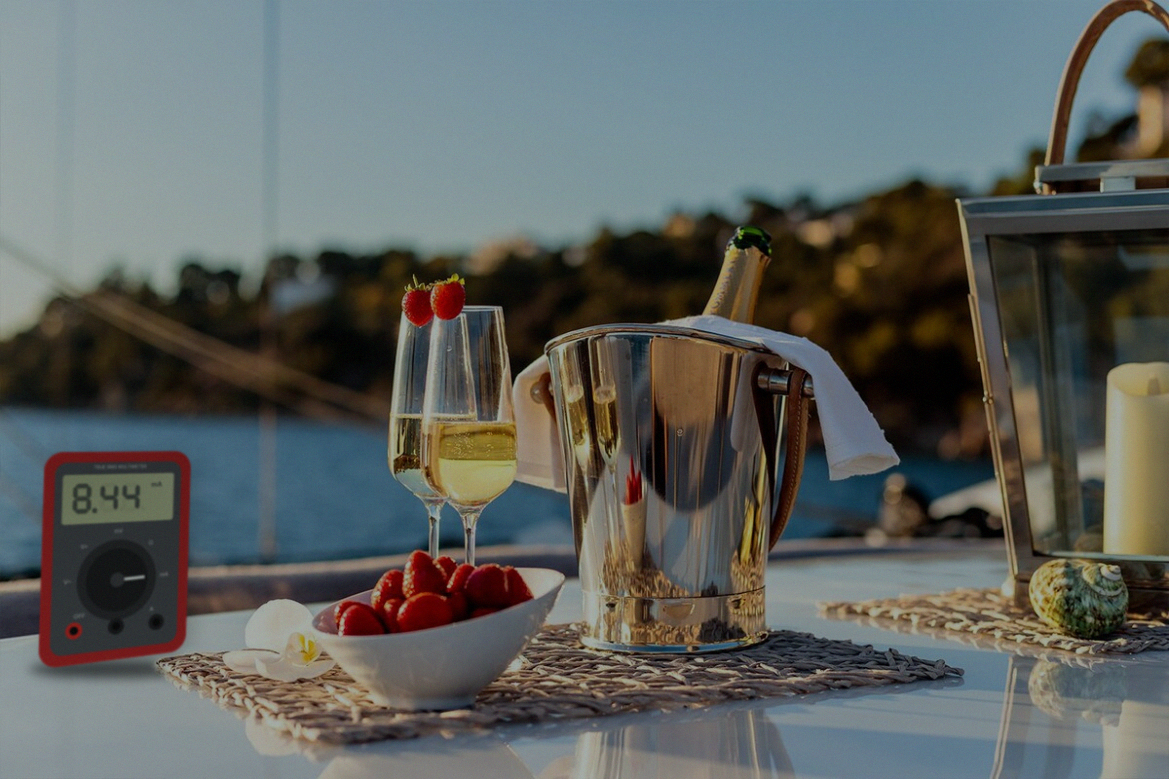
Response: 8.44; mA
